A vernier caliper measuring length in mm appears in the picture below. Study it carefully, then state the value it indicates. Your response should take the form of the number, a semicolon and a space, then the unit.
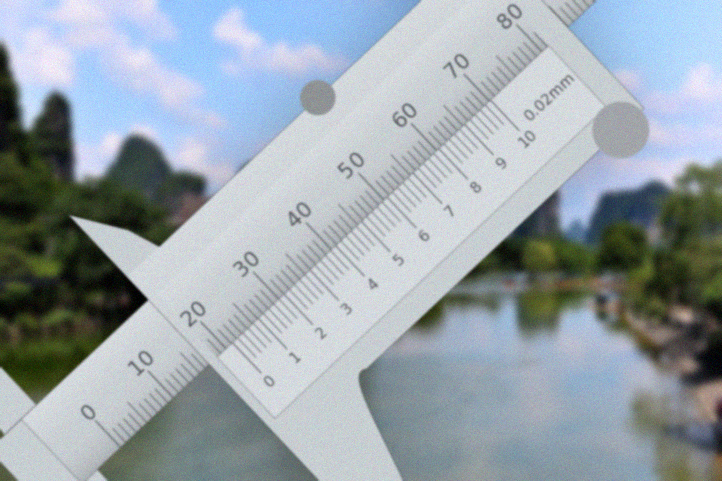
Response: 21.2; mm
